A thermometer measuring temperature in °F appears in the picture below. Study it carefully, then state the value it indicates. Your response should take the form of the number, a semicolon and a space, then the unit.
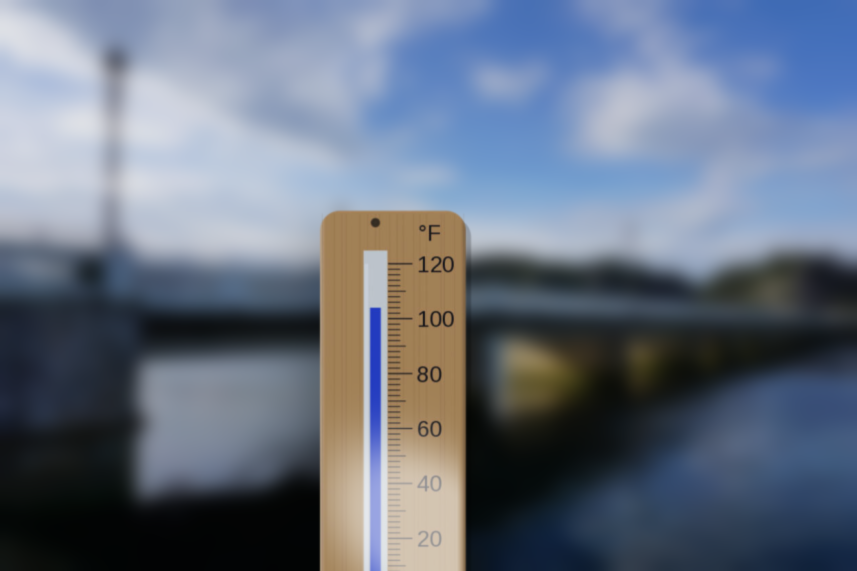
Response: 104; °F
